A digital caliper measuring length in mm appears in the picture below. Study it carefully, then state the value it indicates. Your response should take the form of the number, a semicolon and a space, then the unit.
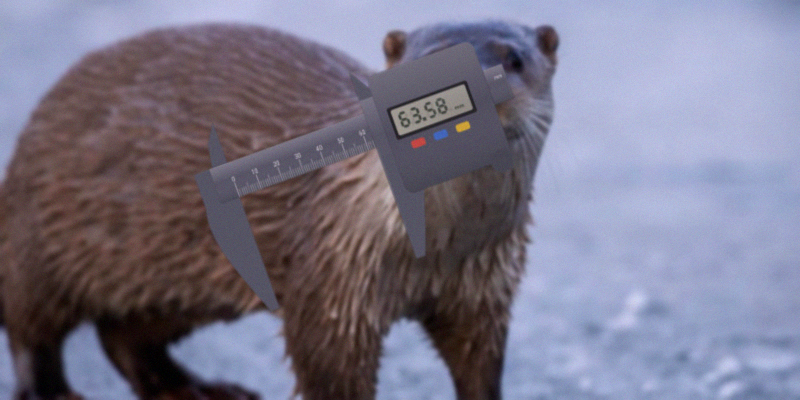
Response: 63.58; mm
